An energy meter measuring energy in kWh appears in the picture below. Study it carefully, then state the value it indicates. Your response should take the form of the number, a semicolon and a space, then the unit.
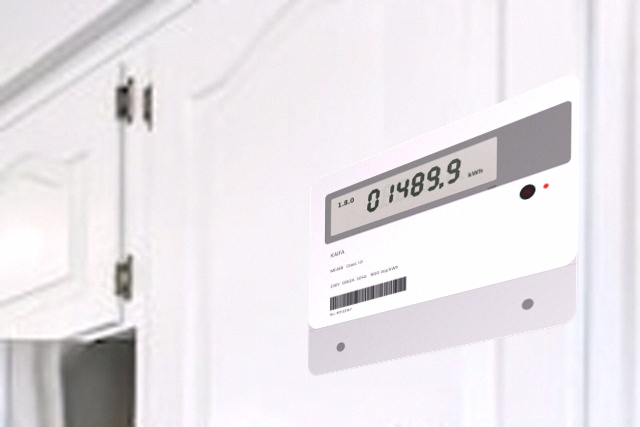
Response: 1489.9; kWh
